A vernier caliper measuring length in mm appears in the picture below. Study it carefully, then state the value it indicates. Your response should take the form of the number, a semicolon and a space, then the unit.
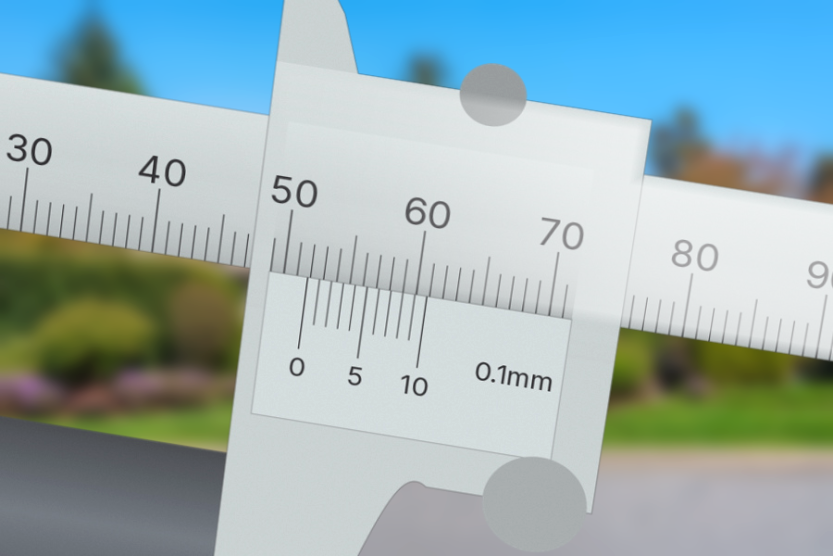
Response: 51.8; mm
